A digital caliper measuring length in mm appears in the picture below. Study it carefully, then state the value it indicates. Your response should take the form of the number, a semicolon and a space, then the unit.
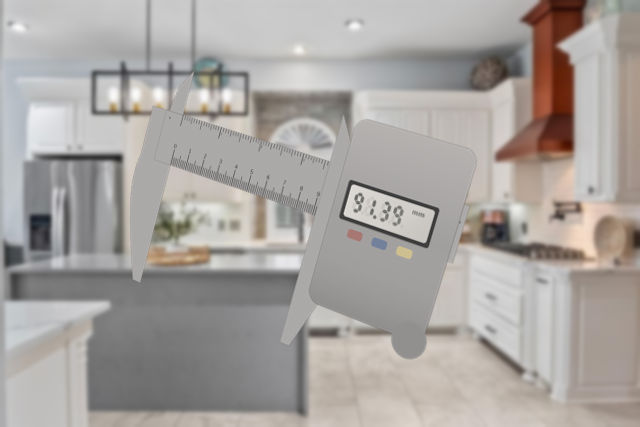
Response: 91.39; mm
